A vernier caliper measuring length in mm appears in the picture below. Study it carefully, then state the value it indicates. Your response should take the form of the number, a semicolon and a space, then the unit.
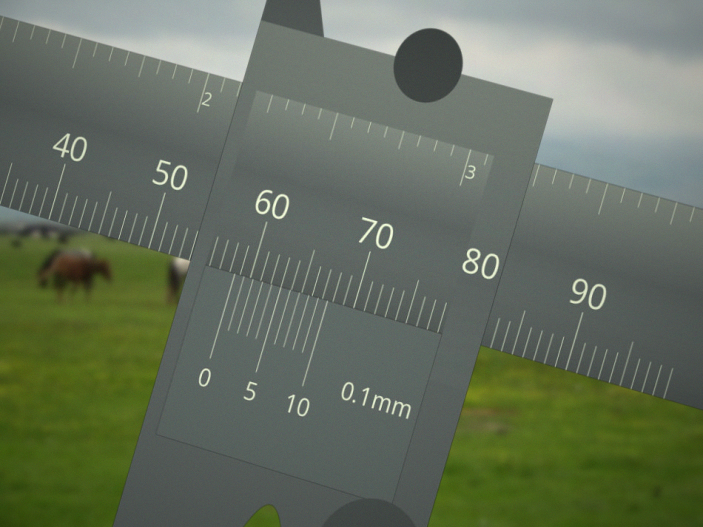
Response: 58.5; mm
